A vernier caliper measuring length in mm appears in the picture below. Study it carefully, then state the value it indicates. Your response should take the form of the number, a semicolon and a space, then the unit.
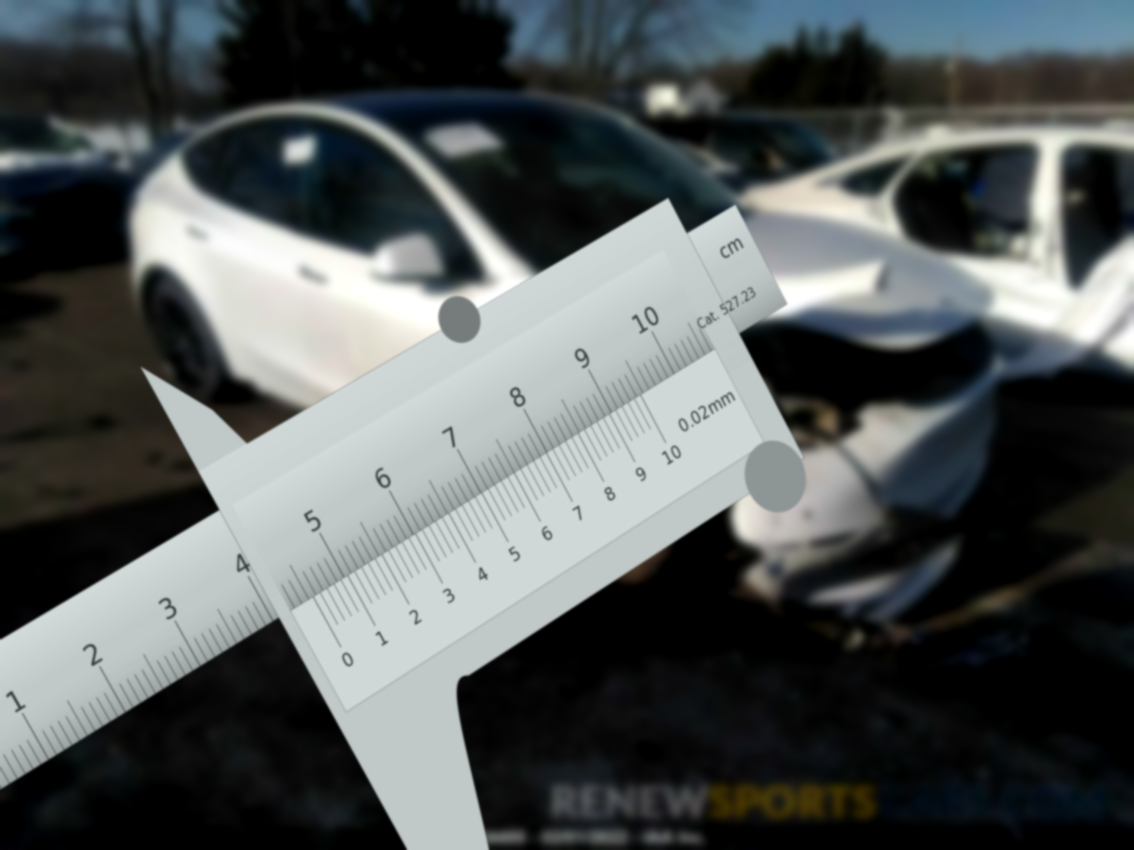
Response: 45.6; mm
